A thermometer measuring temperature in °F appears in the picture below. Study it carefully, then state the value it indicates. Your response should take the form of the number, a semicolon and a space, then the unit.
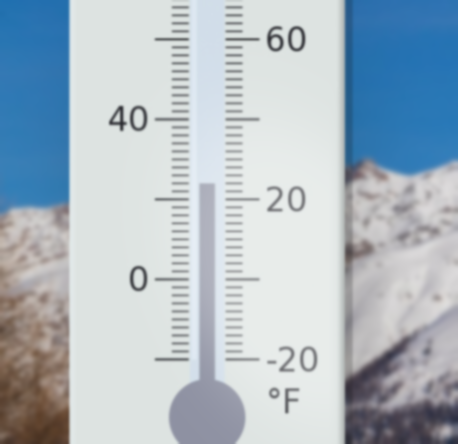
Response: 24; °F
